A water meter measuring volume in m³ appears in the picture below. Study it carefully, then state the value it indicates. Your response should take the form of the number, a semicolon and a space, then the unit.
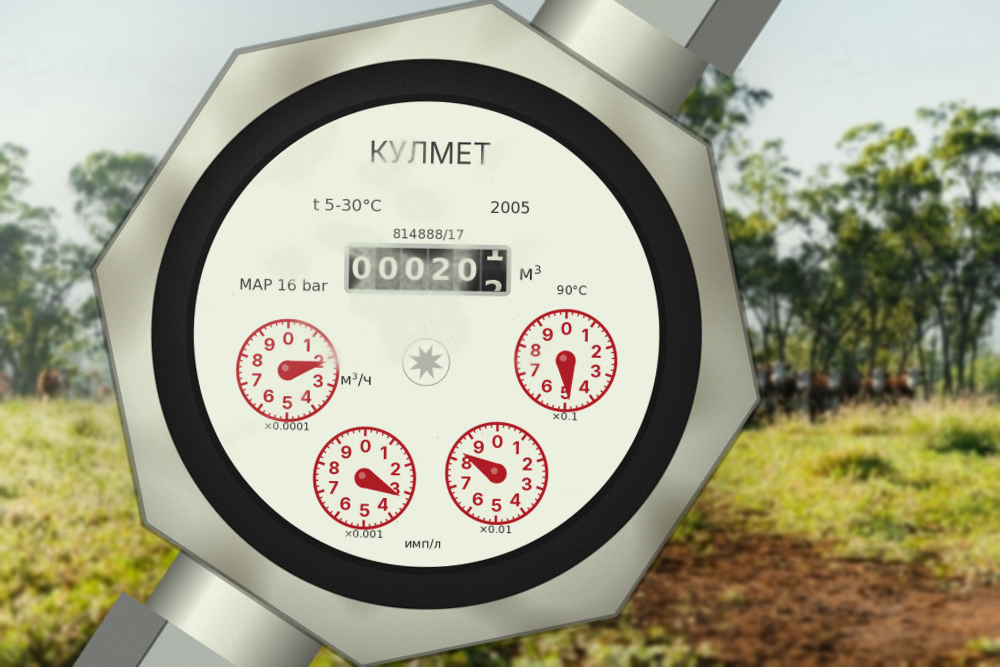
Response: 201.4832; m³
